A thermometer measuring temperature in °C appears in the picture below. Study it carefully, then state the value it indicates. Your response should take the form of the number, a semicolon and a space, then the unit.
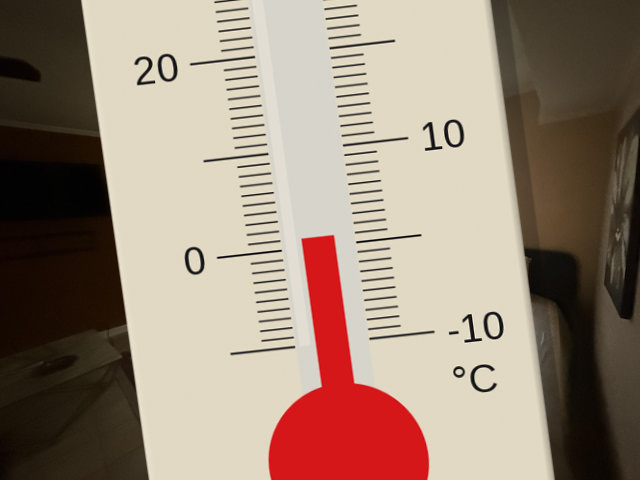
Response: 1; °C
